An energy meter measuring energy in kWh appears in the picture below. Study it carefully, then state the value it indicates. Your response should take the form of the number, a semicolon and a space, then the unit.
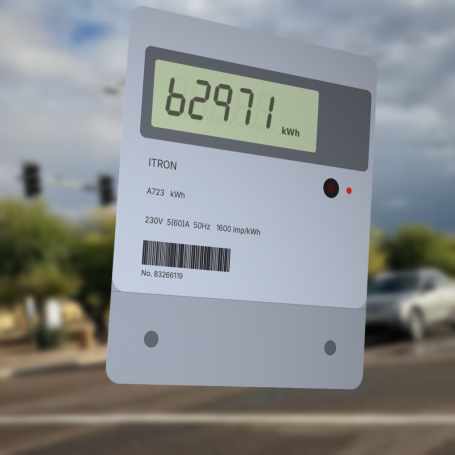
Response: 62971; kWh
